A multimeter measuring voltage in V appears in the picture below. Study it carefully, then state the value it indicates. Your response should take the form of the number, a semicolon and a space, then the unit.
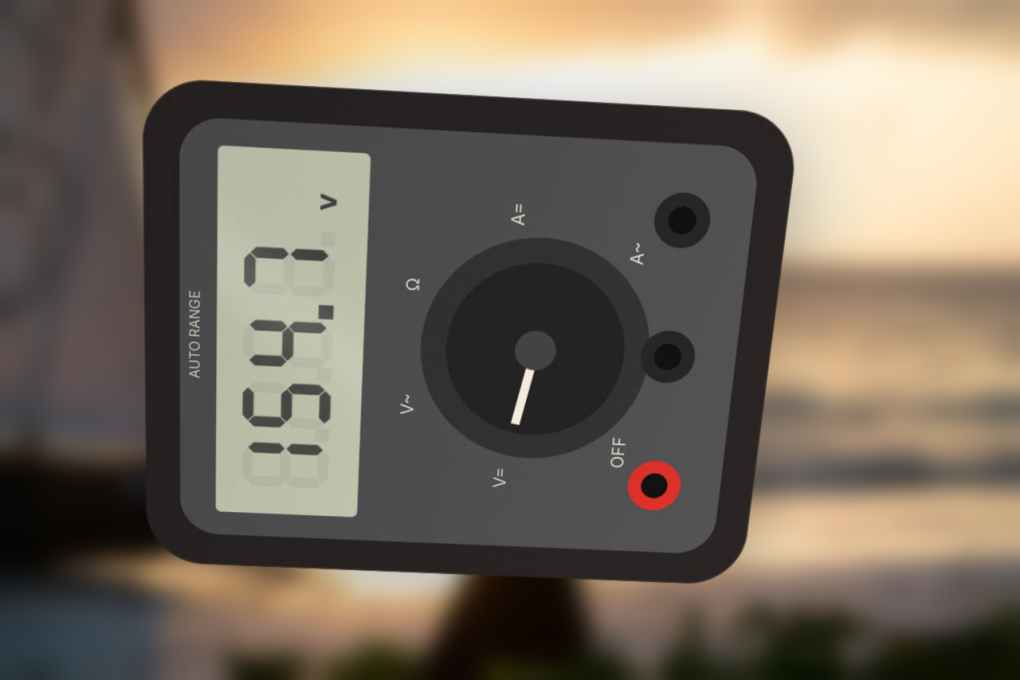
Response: 154.7; V
